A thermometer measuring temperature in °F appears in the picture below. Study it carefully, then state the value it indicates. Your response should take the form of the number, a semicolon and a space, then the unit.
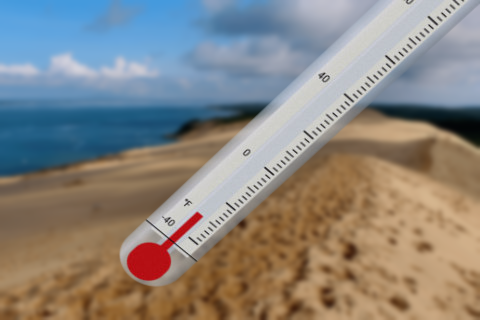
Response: -30; °F
